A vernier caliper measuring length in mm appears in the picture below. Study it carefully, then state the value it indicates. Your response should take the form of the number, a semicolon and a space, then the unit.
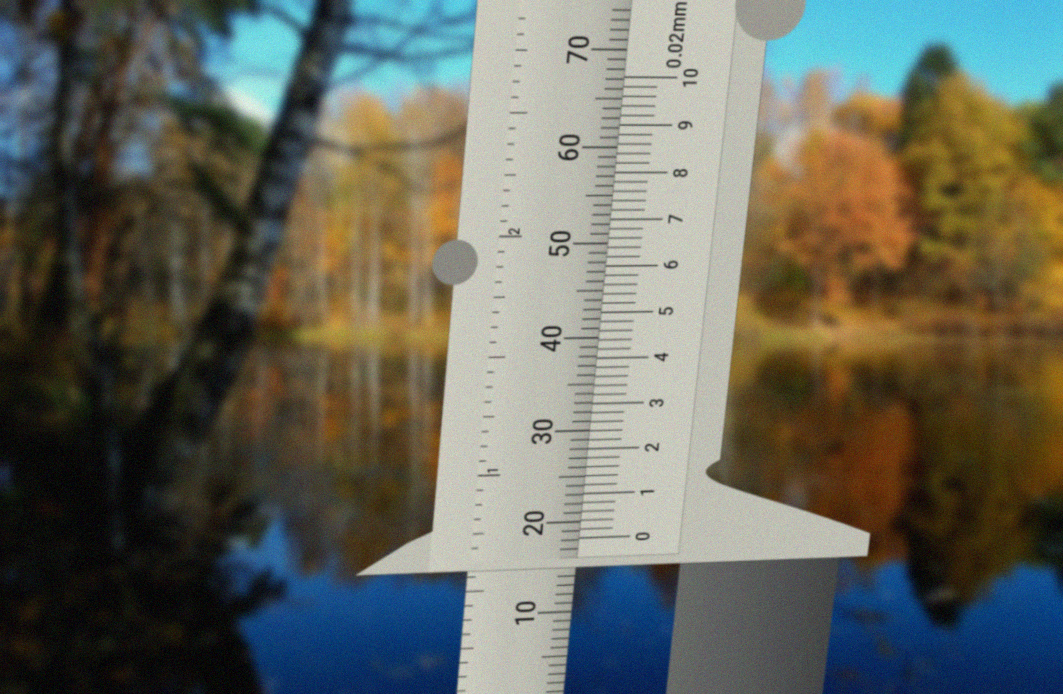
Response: 18.2; mm
